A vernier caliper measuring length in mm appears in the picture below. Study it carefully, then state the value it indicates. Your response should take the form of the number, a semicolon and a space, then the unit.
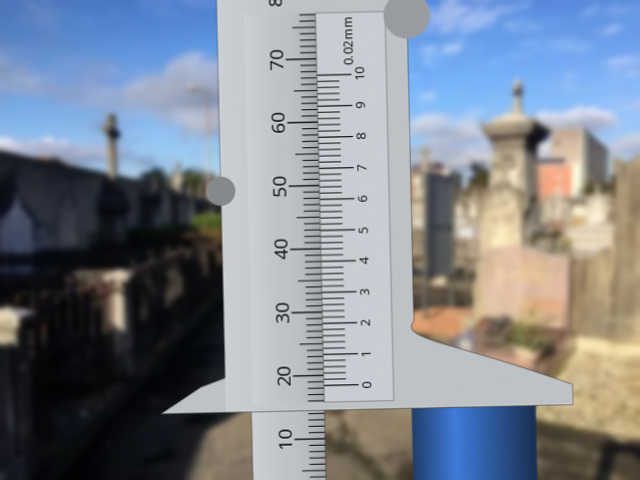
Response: 18.4; mm
